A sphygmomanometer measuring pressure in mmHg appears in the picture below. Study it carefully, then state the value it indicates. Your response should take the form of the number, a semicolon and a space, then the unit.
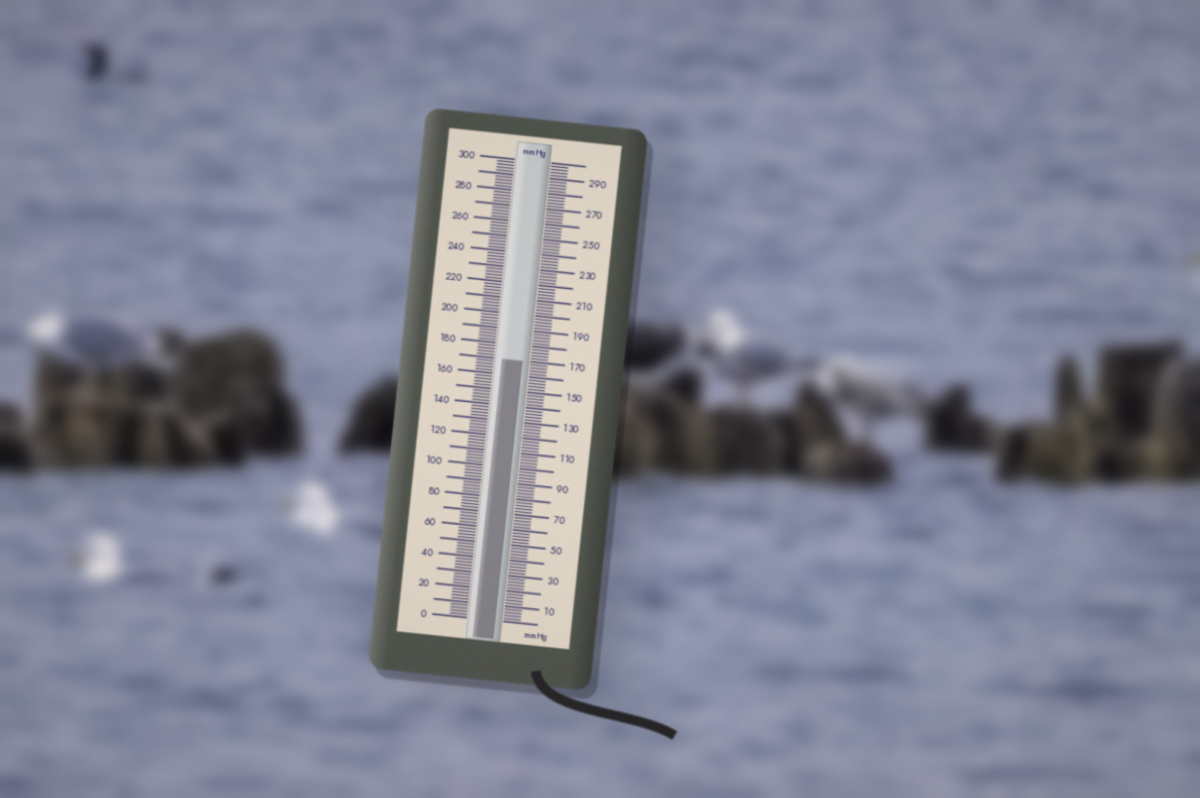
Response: 170; mmHg
